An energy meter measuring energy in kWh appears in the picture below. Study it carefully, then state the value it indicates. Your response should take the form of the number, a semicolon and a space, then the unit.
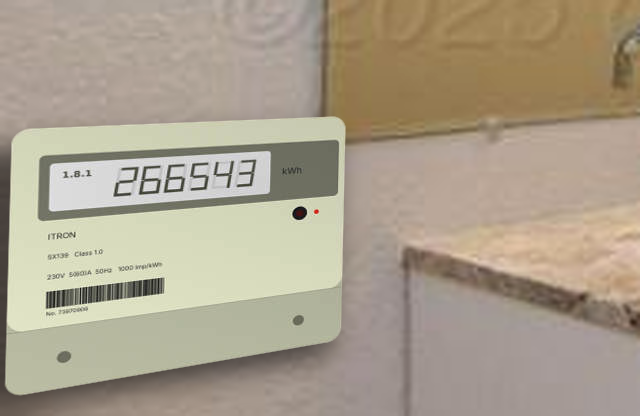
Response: 266543; kWh
